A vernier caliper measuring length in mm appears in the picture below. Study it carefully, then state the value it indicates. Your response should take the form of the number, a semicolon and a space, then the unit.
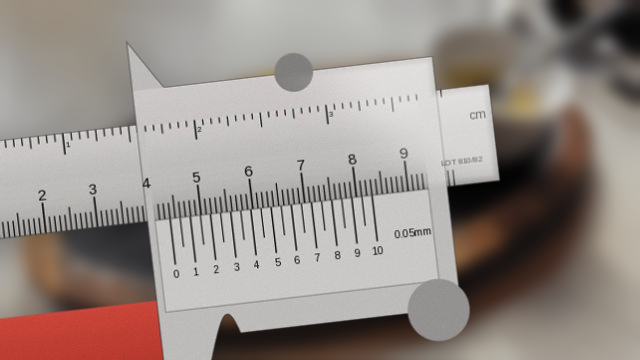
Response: 44.0; mm
